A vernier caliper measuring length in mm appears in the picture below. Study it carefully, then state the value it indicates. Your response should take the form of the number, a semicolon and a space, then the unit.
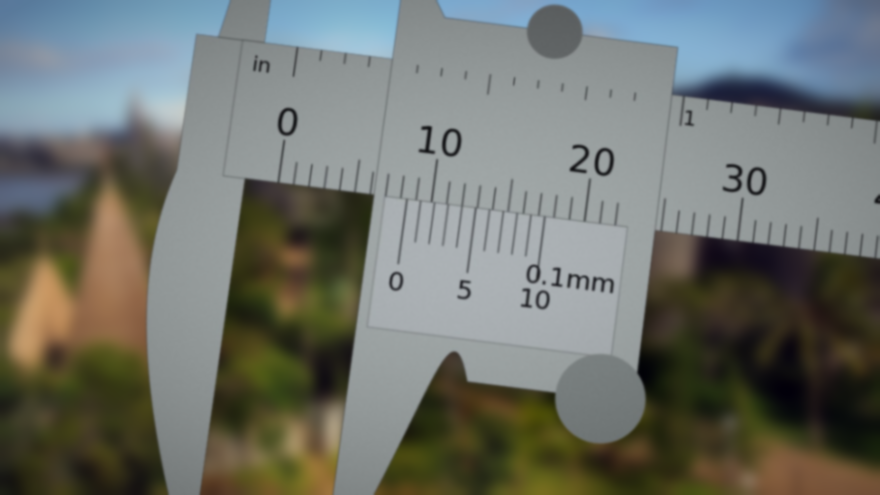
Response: 8.4; mm
